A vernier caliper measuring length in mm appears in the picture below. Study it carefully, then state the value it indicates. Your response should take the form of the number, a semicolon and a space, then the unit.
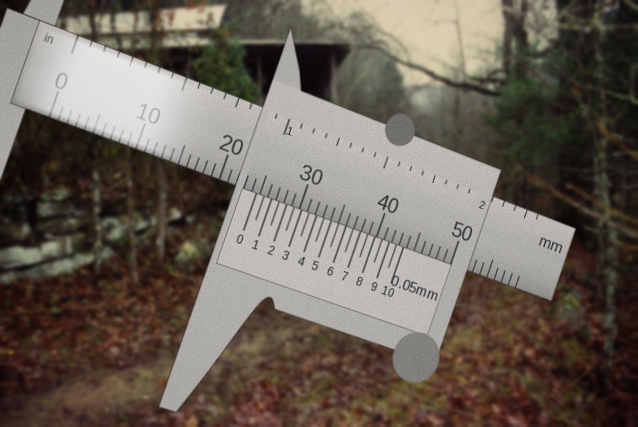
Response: 24.6; mm
